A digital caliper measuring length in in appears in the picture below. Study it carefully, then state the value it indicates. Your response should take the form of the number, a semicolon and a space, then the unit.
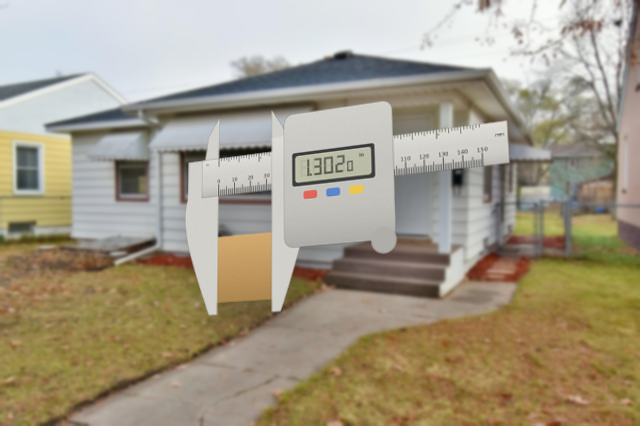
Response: 1.3020; in
